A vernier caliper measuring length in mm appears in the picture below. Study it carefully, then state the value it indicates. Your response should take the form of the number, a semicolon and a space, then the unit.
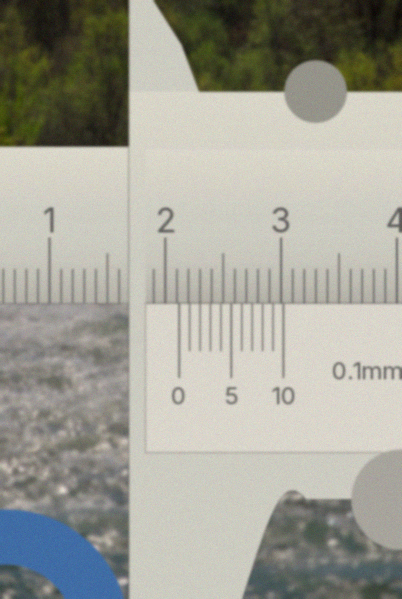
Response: 21.2; mm
